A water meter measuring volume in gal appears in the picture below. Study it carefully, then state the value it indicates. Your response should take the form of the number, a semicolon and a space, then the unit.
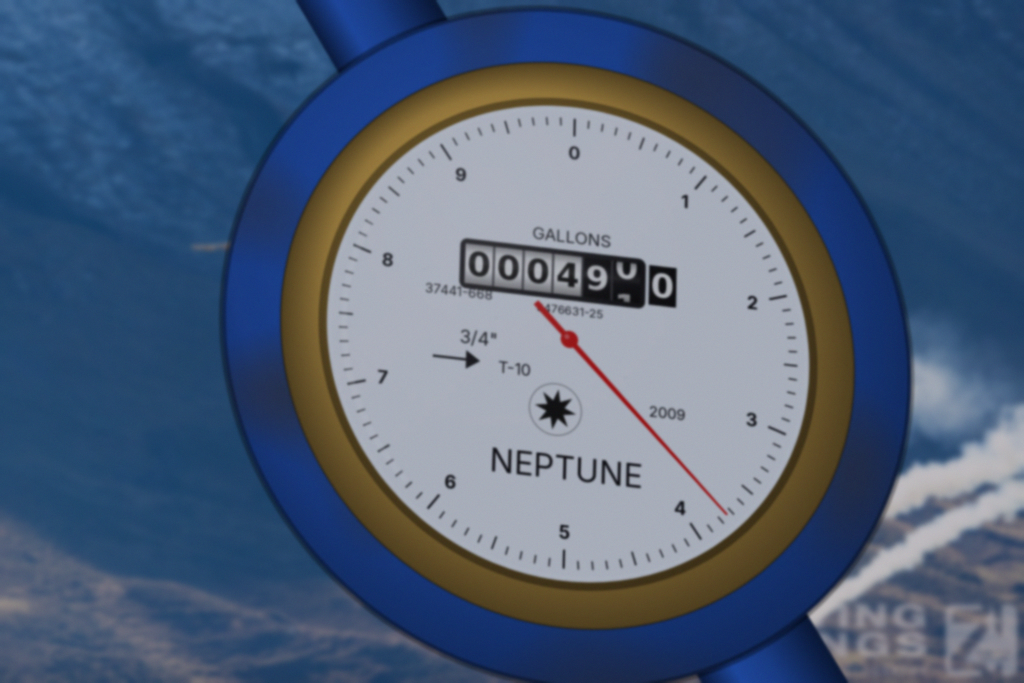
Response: 4903.7; gal
